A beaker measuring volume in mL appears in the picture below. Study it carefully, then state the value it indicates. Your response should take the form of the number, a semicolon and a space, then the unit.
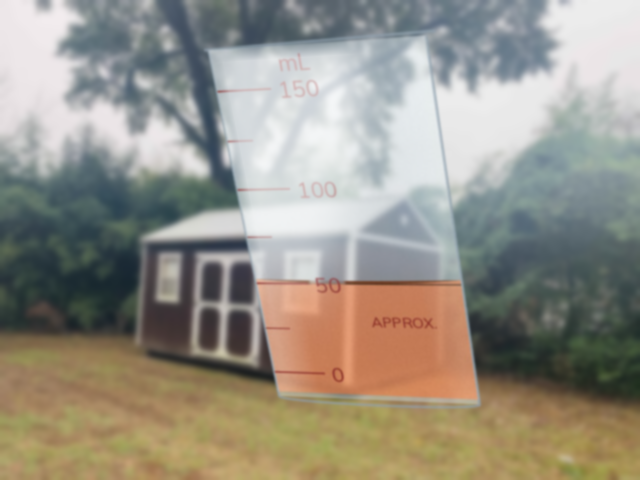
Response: 50; mL
